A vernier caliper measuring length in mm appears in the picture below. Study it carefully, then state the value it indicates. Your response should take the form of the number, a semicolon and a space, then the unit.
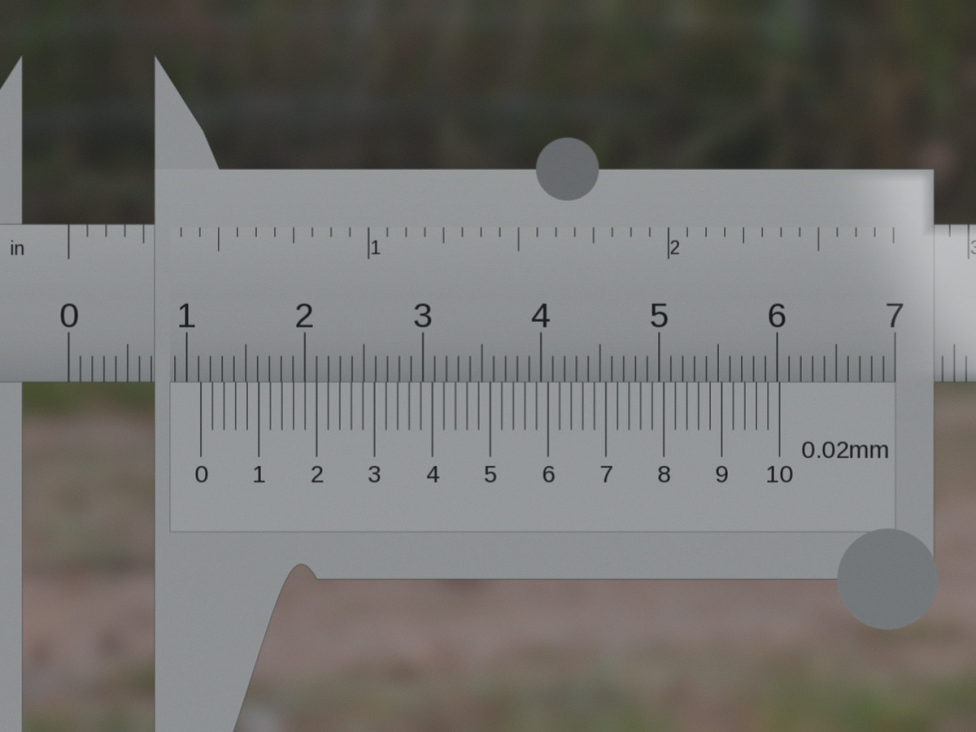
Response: 11.2; mm
